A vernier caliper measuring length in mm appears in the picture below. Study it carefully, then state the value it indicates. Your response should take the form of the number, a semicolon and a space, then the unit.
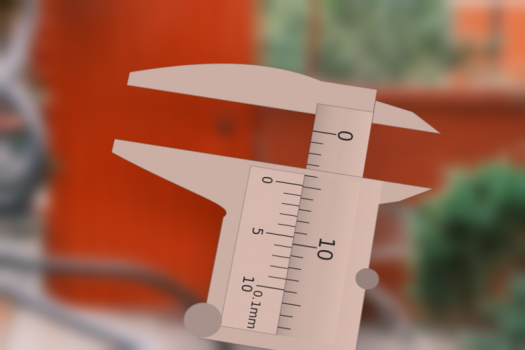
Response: 4.9; mm
